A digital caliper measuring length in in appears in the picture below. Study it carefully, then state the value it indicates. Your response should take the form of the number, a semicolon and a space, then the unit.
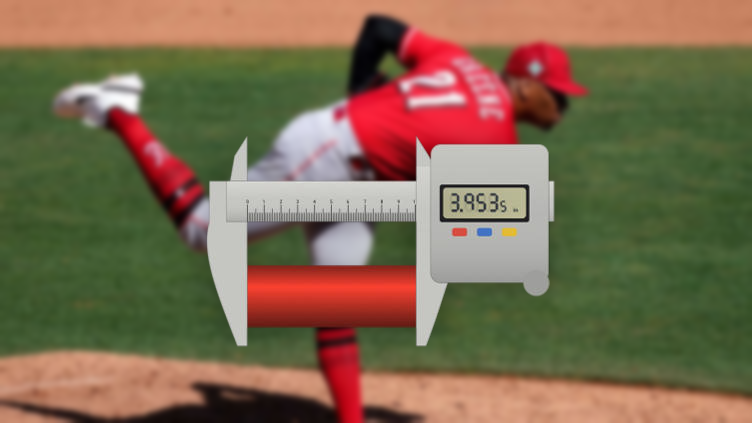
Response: 3.9535; in
